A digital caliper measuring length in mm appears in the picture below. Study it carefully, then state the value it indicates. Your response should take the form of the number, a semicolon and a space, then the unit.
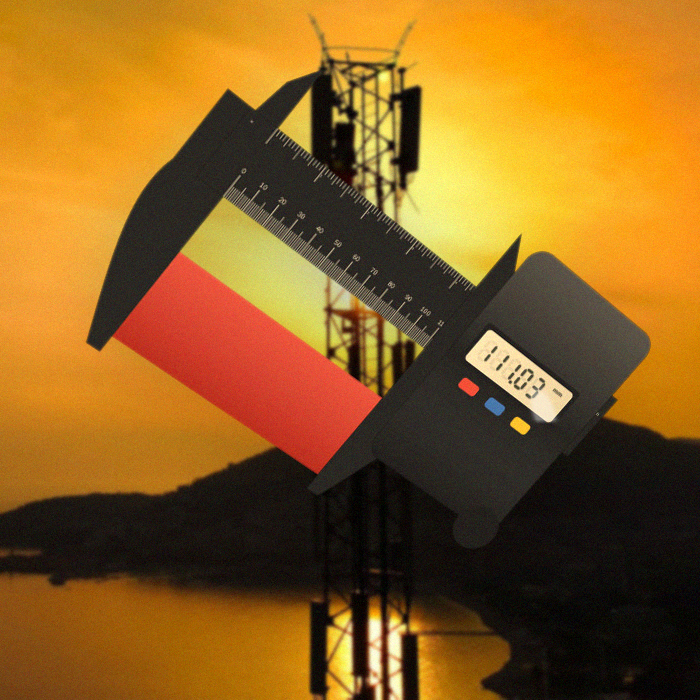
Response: 111.03; mm
